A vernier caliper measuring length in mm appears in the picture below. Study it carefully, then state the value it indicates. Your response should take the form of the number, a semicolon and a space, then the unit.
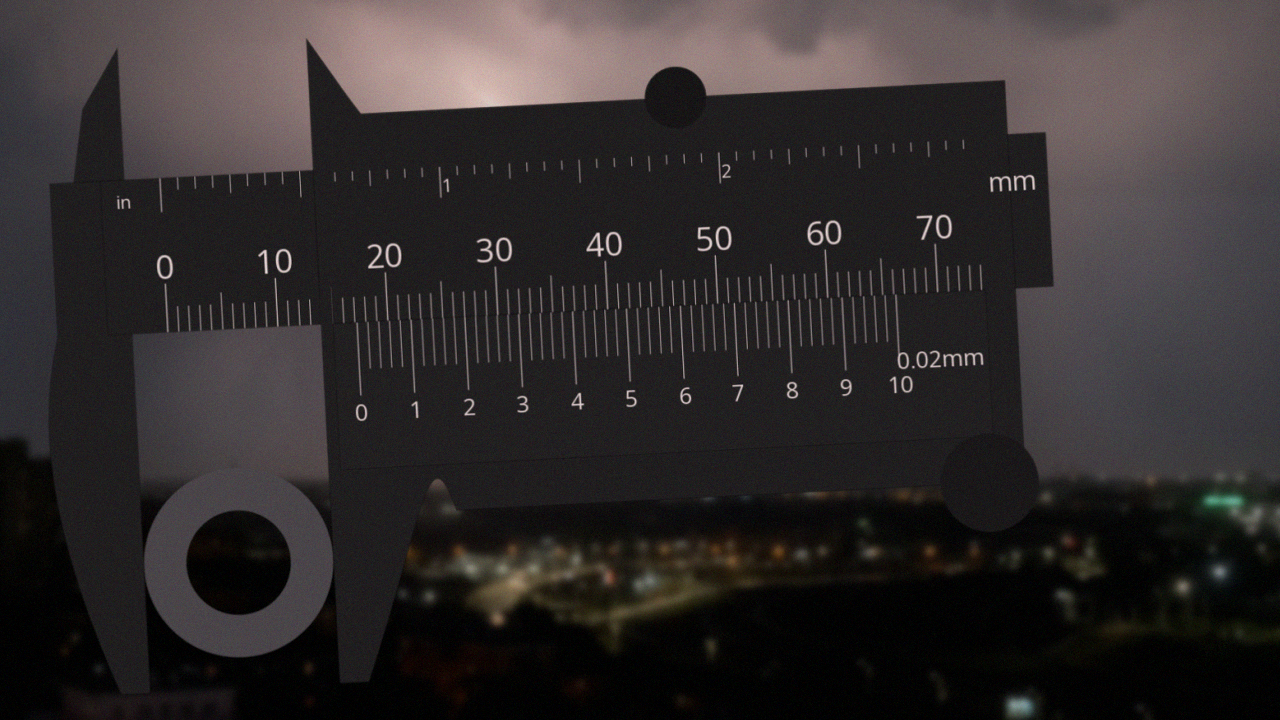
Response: 17.2; mm
